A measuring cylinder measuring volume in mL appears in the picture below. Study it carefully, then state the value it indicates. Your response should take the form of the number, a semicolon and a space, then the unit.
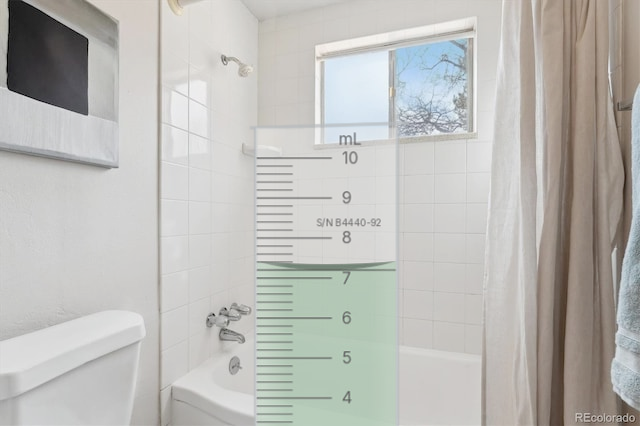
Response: 7.2; mL
